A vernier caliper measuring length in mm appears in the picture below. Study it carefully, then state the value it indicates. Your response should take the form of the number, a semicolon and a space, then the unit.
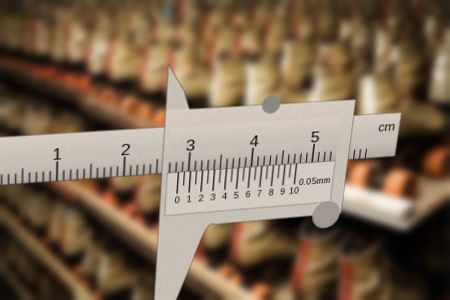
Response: 28.4; mm
